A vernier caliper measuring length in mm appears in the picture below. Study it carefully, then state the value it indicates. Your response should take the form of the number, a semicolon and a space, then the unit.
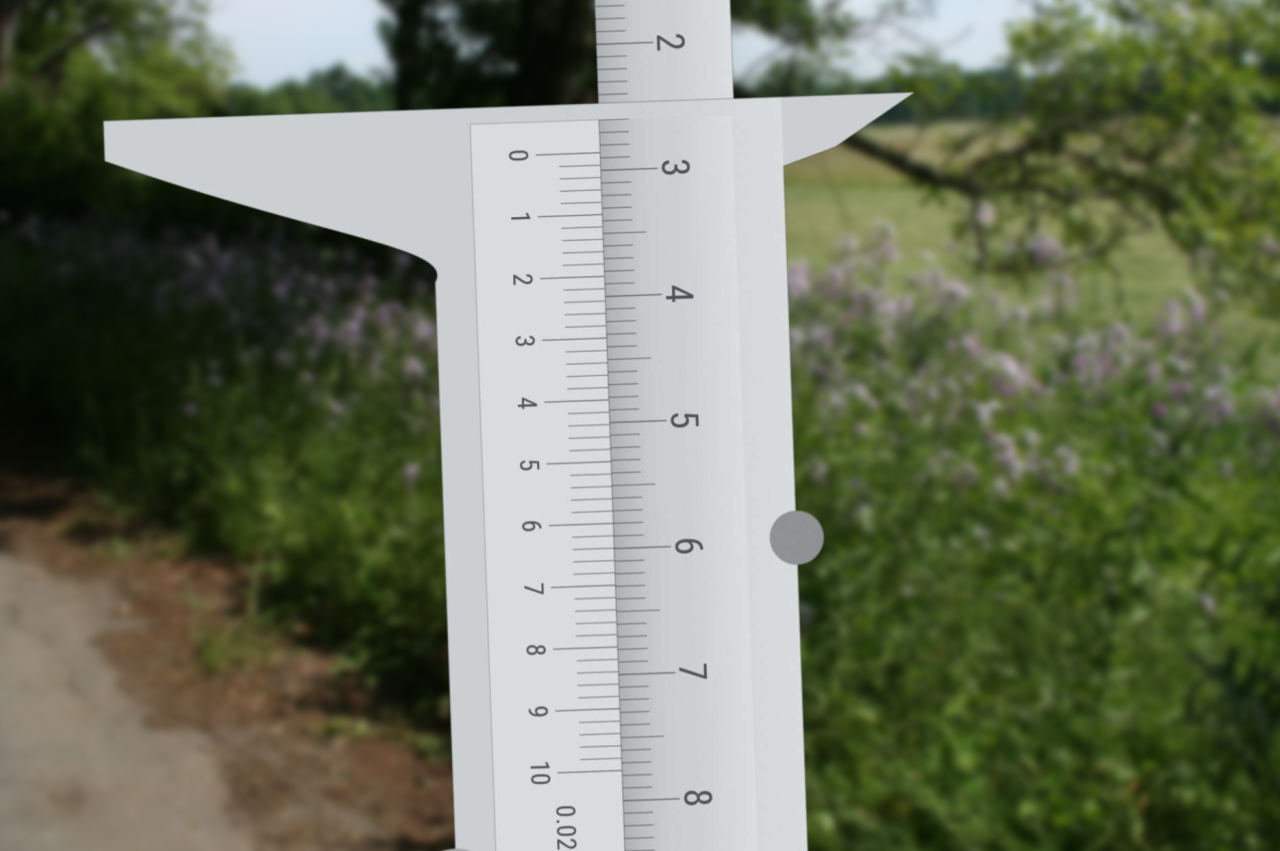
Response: 28.6; mm
